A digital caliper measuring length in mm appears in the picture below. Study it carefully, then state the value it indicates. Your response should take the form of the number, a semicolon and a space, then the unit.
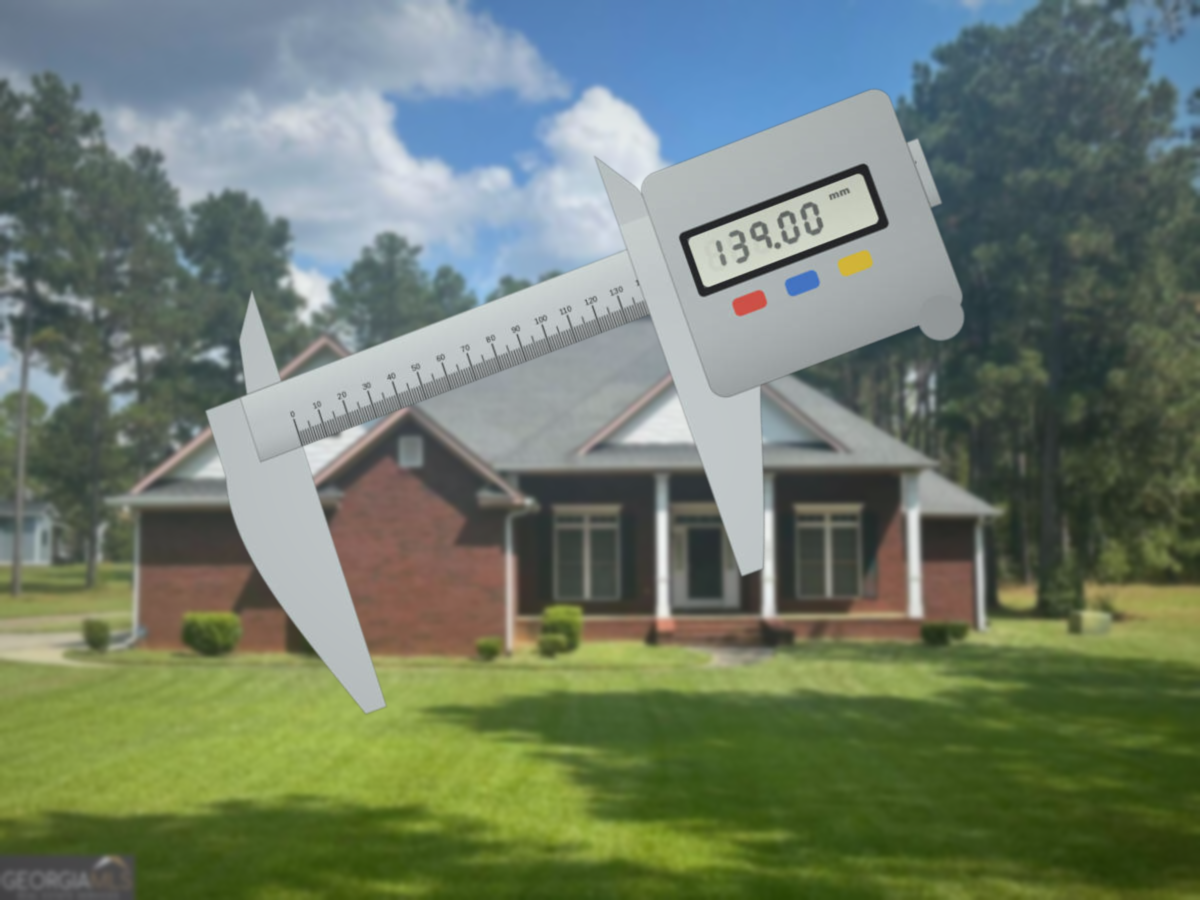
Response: 139.00; mm
